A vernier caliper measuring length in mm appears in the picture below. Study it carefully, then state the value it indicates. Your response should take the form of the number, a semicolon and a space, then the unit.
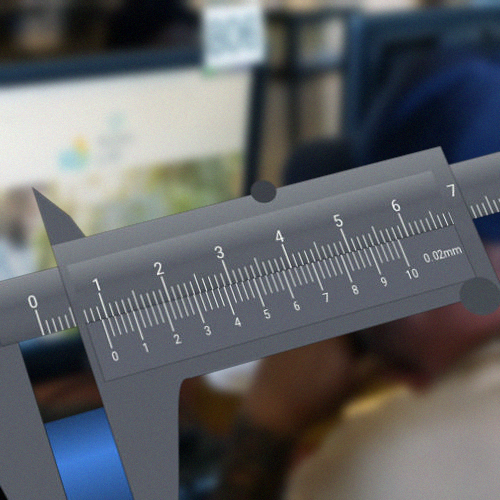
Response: 9.2; mm
